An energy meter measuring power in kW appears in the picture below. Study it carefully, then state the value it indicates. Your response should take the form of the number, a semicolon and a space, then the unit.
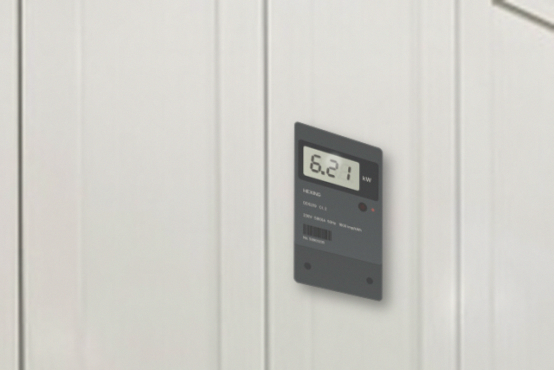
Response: 6.21; kW
